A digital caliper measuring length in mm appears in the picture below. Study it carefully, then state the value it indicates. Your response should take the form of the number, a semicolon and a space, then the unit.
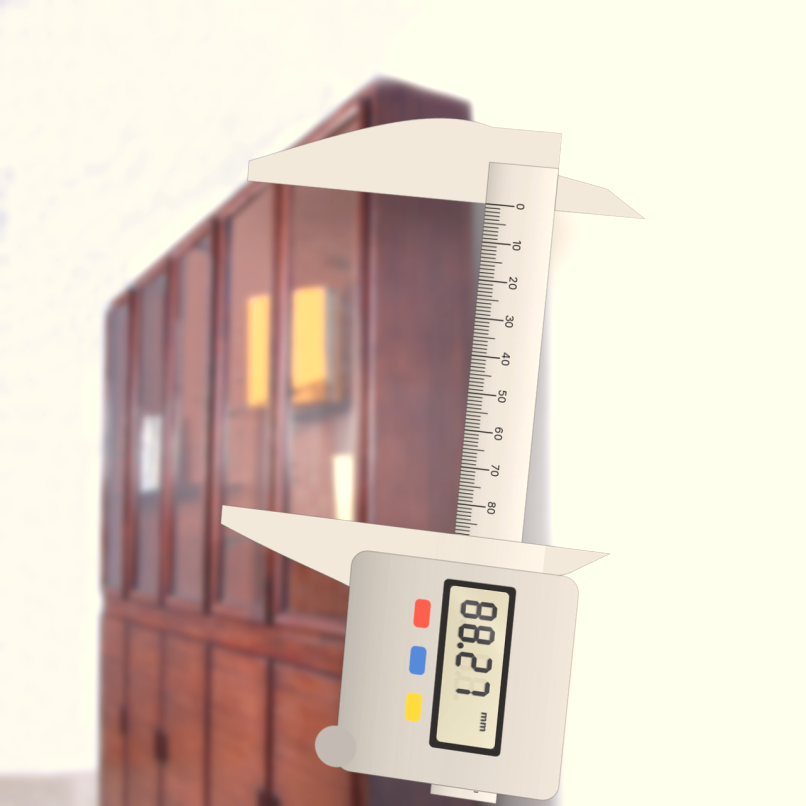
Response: 88.27; mm
